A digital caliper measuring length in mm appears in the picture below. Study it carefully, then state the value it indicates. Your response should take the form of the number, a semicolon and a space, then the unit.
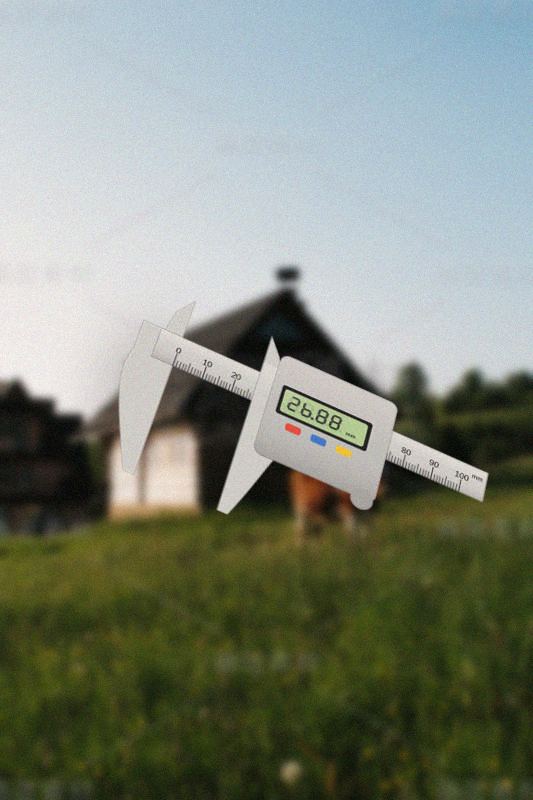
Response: 26.88; mm
